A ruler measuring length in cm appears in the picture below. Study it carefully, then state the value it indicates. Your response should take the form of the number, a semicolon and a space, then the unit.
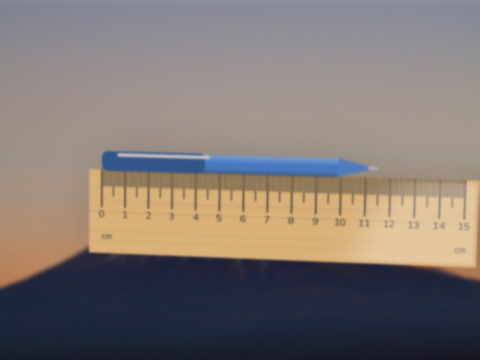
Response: 11.5; cm
